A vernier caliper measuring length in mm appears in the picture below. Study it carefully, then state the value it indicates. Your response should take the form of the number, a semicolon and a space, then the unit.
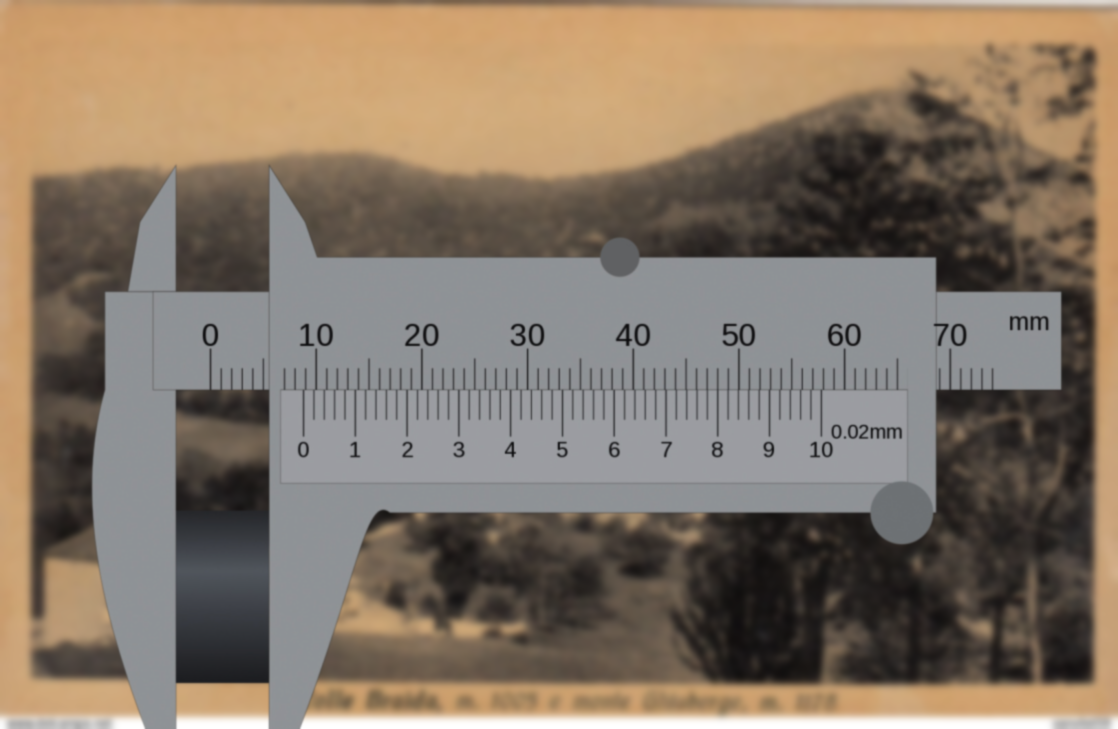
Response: 8.8; mm
